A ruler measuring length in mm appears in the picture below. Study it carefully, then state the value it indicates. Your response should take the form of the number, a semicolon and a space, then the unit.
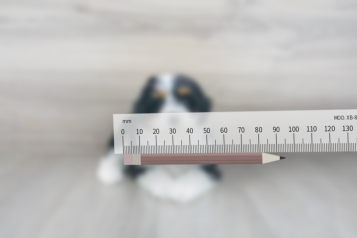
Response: 95; mm
